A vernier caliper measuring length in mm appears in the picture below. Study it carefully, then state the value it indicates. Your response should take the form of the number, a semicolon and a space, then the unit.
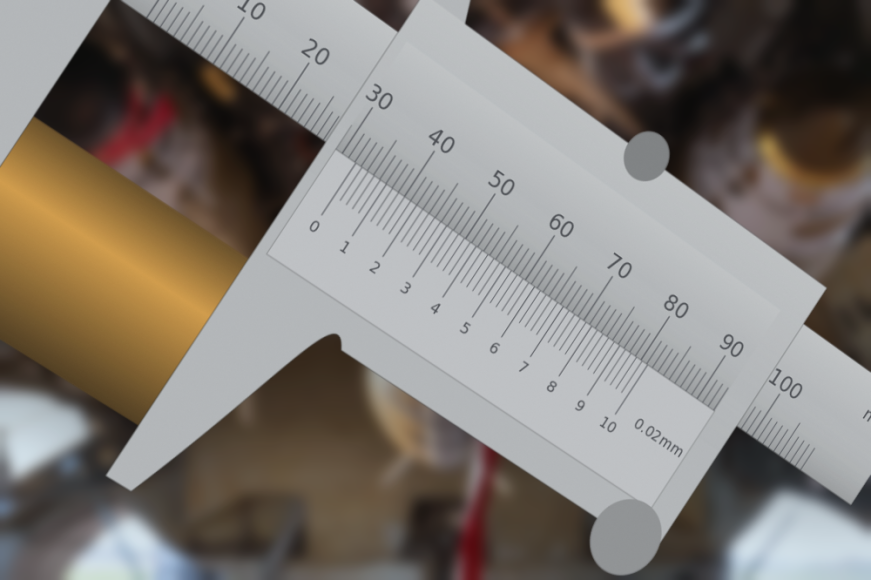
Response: 32.2; mm
